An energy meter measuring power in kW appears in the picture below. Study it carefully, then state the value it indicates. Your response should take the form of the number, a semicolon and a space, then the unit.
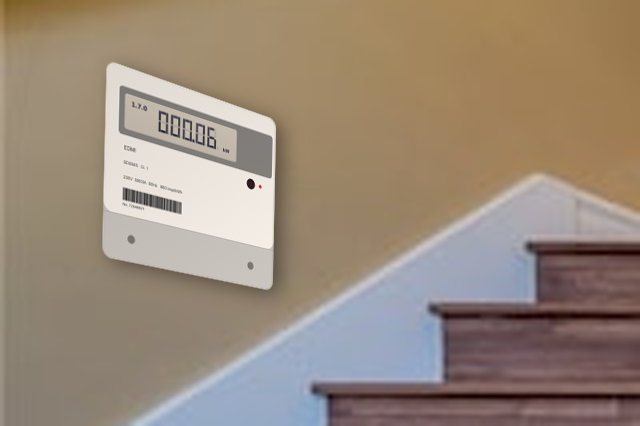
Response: 0.06; kW
